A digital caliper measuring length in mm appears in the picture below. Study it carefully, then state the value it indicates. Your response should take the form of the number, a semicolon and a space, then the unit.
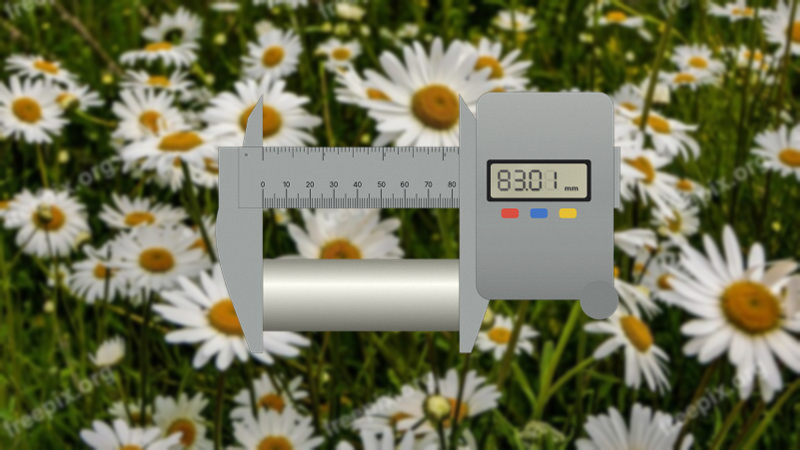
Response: 83.01; mm
